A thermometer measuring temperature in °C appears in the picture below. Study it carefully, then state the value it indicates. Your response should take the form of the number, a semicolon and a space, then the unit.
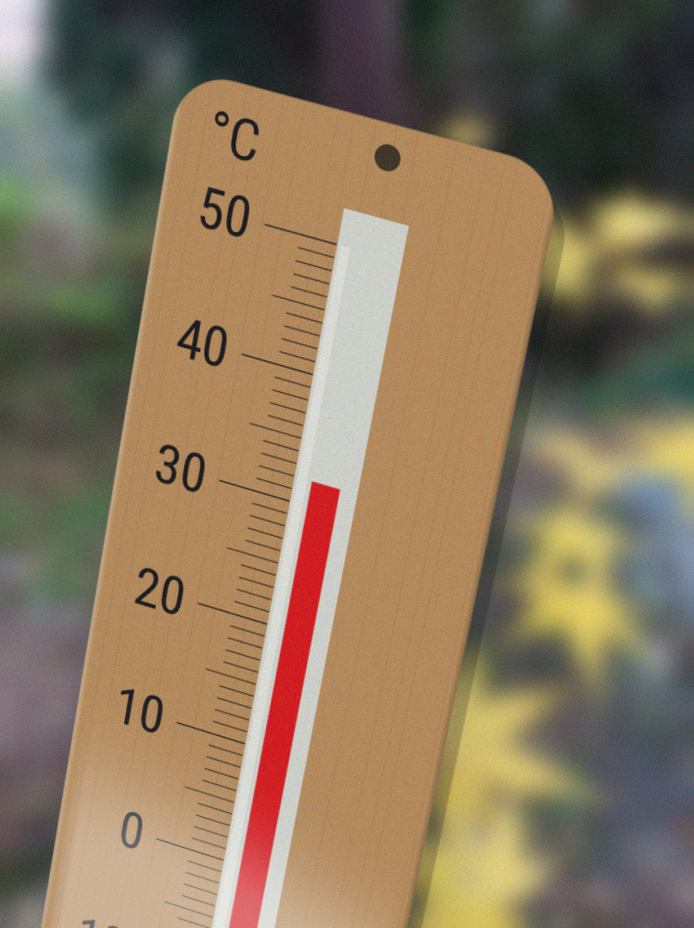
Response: 32; °C
